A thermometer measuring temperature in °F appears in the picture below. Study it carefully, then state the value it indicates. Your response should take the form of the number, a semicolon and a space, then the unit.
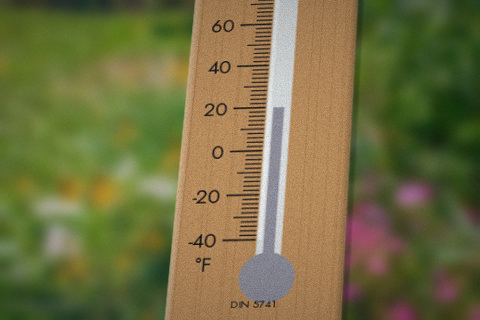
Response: 20; °F
